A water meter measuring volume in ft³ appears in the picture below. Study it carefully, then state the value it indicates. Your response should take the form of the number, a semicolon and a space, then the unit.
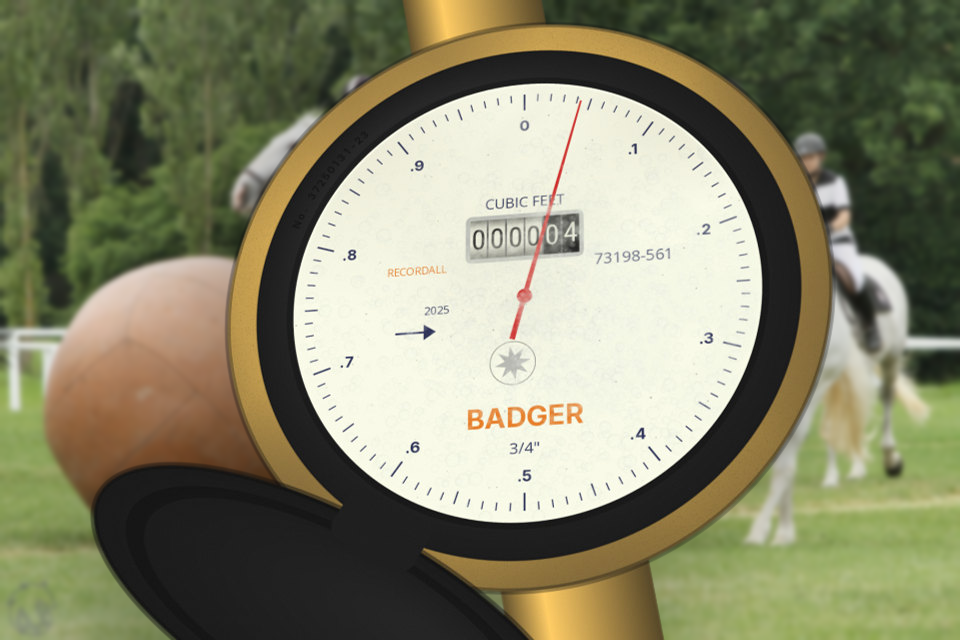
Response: 4.04; ft³
